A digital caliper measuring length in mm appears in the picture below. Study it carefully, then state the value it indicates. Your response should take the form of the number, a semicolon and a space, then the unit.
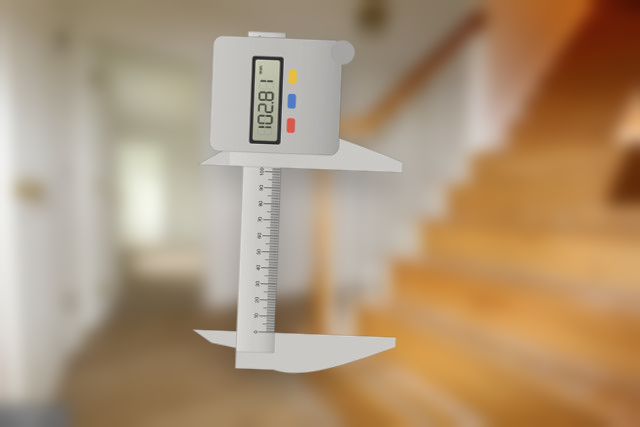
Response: 102.81; mm
